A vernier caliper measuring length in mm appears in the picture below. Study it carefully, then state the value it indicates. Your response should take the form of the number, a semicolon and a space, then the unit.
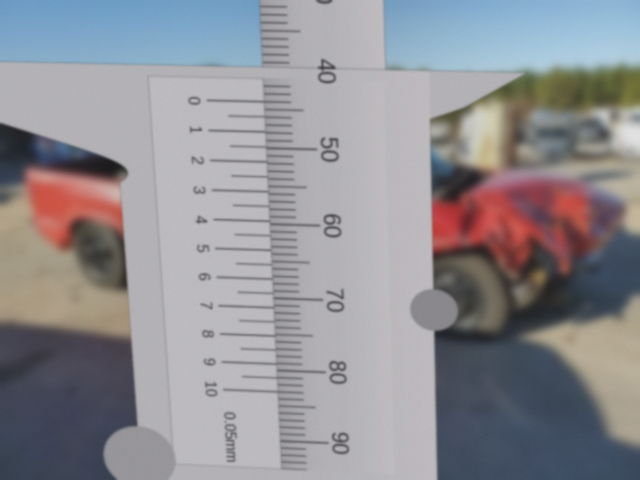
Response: 44.0; mm
